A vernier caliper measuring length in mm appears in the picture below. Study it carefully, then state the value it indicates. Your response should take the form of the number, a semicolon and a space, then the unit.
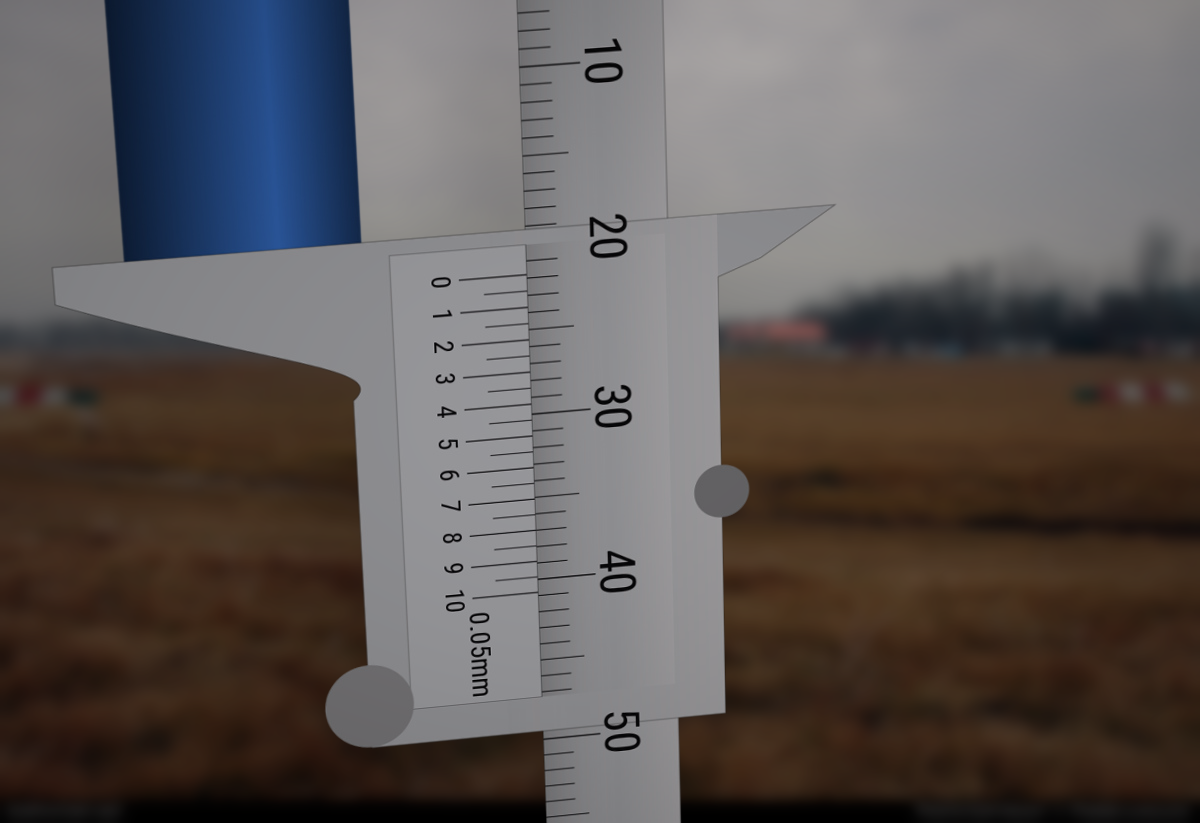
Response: 21.8; mm
